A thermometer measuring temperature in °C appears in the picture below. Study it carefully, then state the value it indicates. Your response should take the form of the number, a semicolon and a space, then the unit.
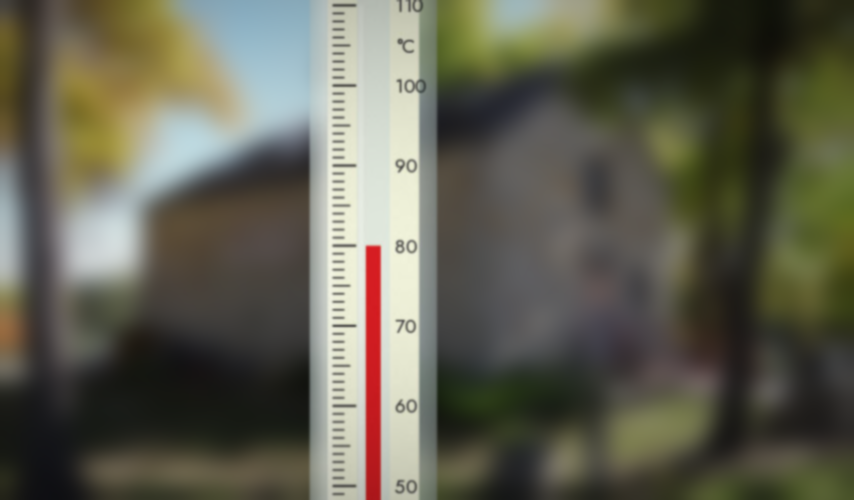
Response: 80; °C
